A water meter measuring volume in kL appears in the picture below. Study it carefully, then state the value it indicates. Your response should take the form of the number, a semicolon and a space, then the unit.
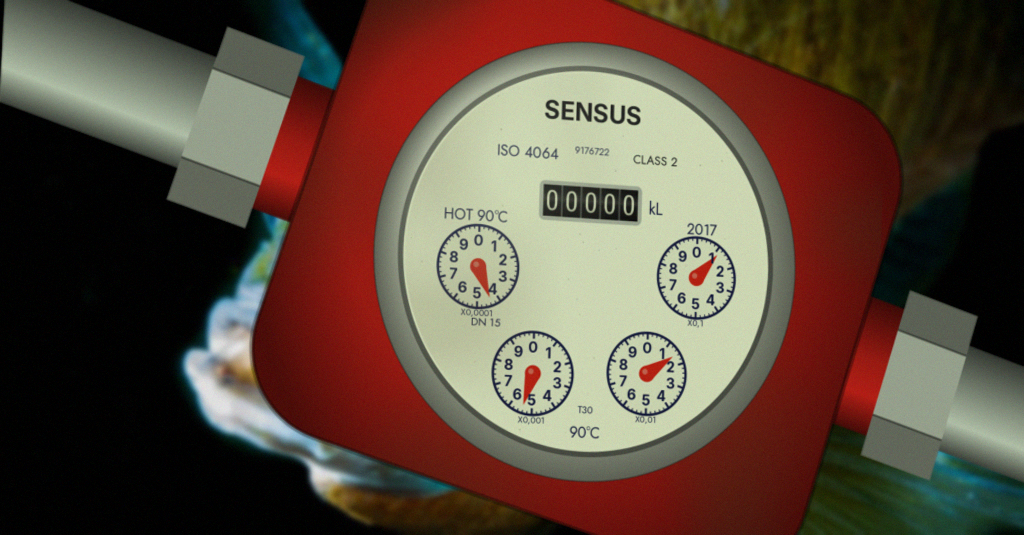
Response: 0.1154; kL
